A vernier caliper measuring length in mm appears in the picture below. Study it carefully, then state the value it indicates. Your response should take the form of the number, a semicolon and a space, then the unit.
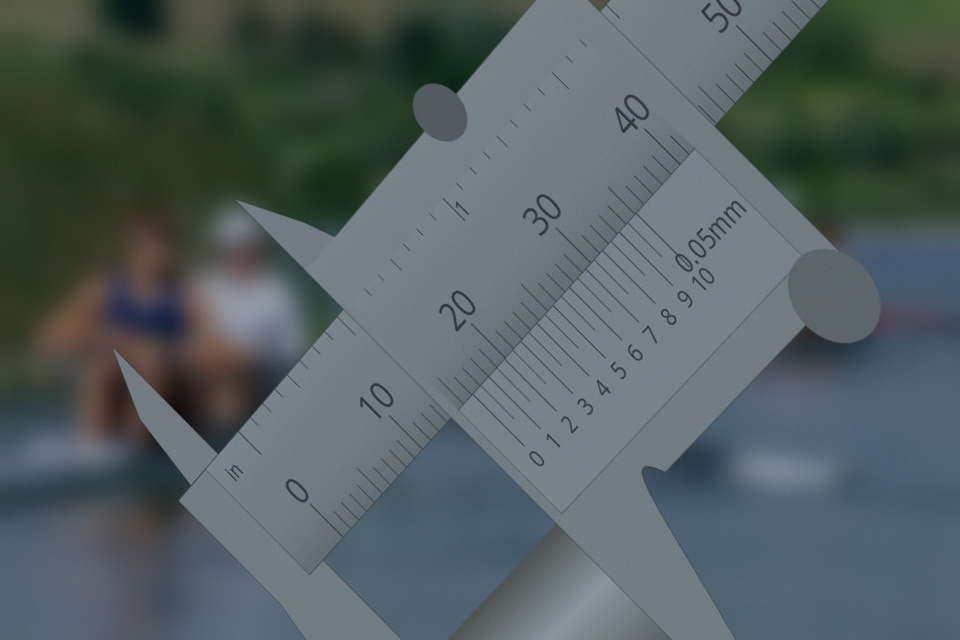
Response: 16.1; mm
